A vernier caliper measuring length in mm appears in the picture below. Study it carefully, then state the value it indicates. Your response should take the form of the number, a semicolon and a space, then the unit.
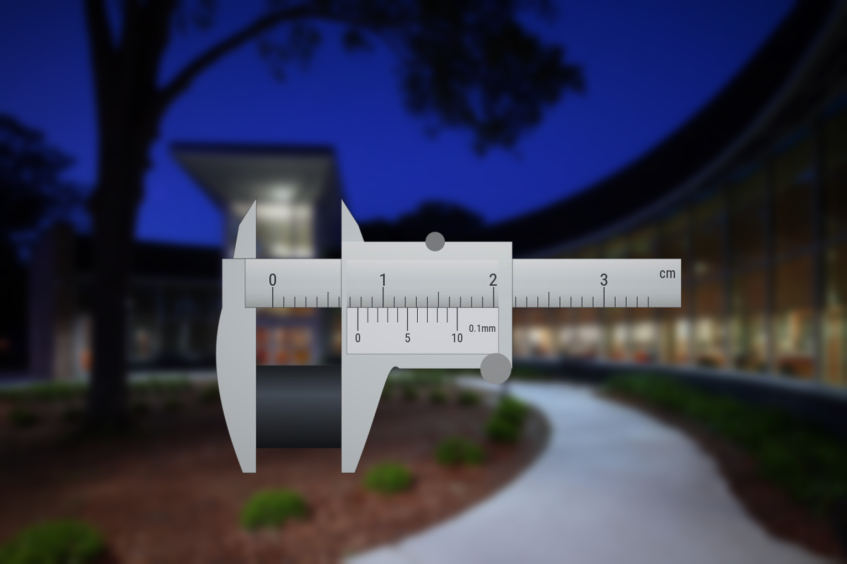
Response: 7.7; mm
